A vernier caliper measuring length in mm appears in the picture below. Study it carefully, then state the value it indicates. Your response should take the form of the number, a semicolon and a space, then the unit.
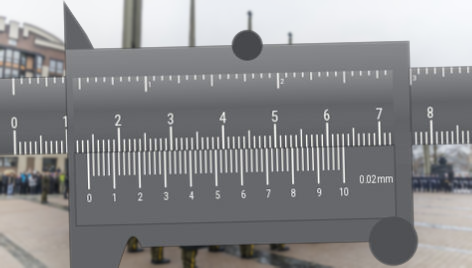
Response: 14.0; mm
